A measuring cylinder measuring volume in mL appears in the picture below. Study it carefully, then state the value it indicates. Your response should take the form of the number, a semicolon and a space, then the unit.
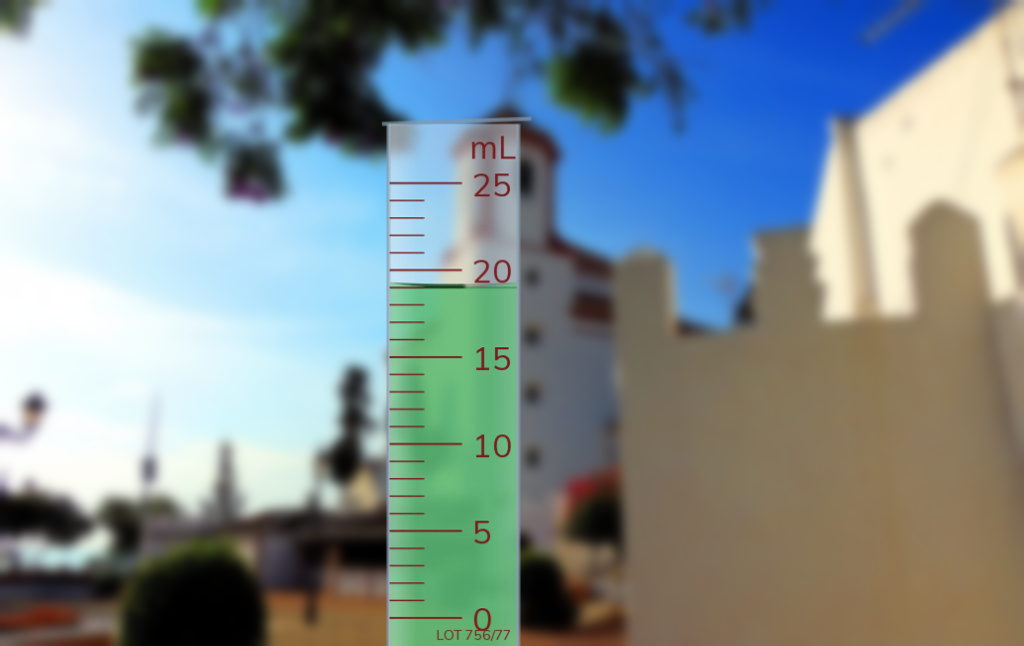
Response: 19; mL
